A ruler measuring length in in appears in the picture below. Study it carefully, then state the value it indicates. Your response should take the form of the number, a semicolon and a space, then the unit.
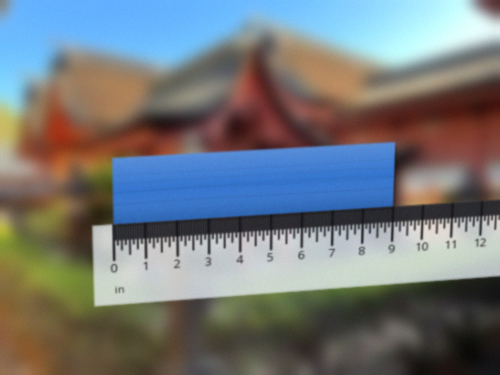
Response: 9; in
